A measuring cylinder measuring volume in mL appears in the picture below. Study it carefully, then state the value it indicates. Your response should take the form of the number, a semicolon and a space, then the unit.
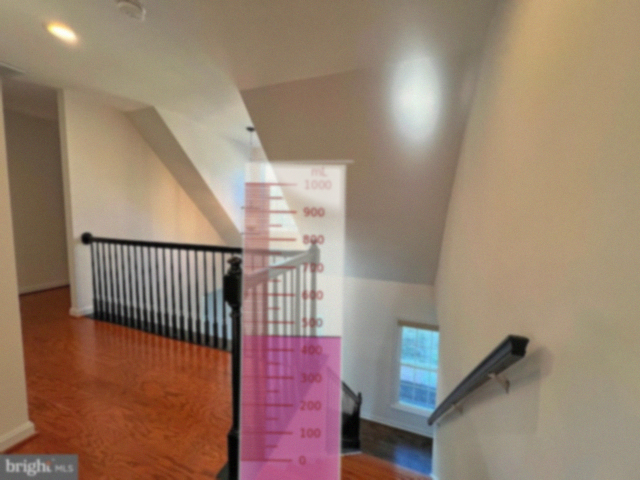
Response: 450; mL
